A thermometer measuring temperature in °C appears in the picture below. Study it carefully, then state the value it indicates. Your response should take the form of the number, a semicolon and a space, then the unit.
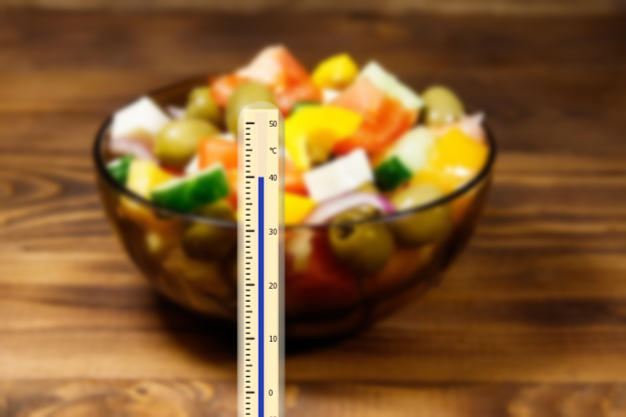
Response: 40; °C
